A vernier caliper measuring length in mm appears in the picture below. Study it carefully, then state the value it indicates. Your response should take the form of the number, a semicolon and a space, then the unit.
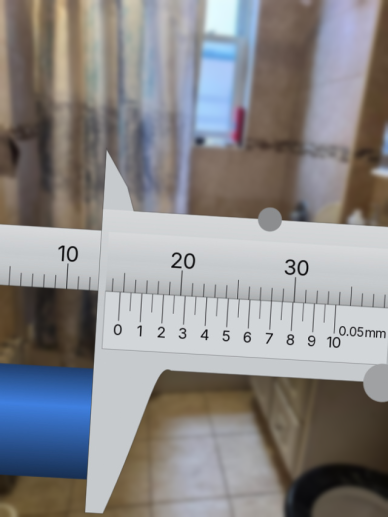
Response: 14.7; mm
